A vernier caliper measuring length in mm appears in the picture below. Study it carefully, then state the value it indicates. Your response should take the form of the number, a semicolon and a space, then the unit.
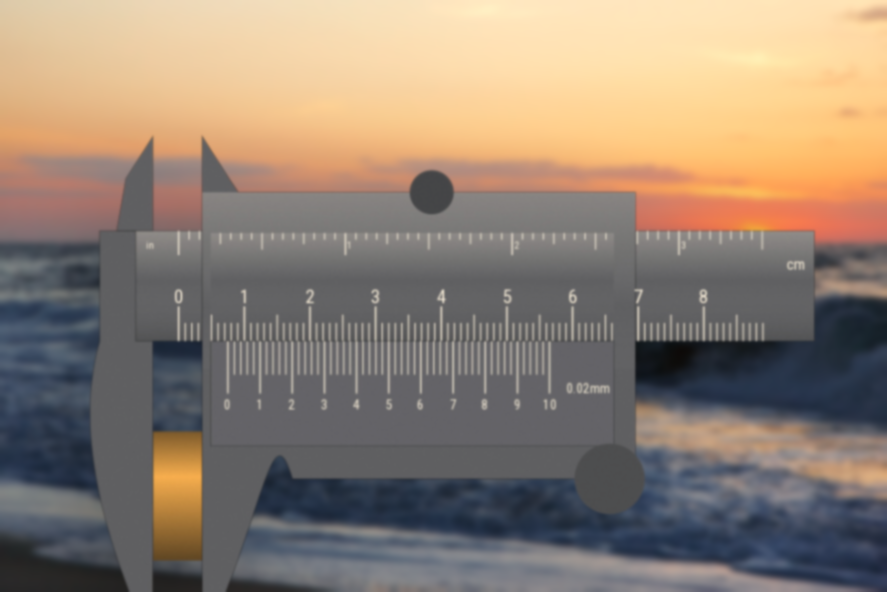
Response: 7.5; mm
